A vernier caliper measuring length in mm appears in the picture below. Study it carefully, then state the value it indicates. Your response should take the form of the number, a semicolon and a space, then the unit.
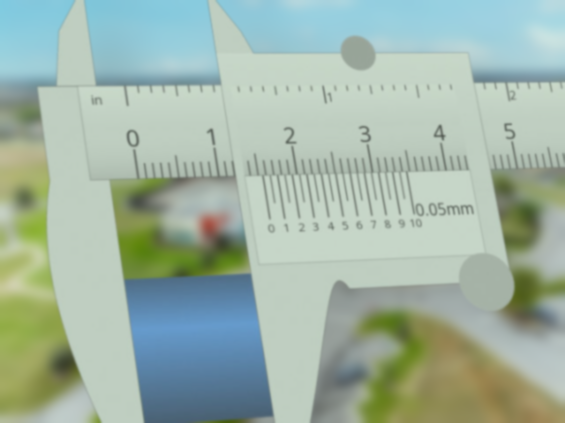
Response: 15.6; mm
